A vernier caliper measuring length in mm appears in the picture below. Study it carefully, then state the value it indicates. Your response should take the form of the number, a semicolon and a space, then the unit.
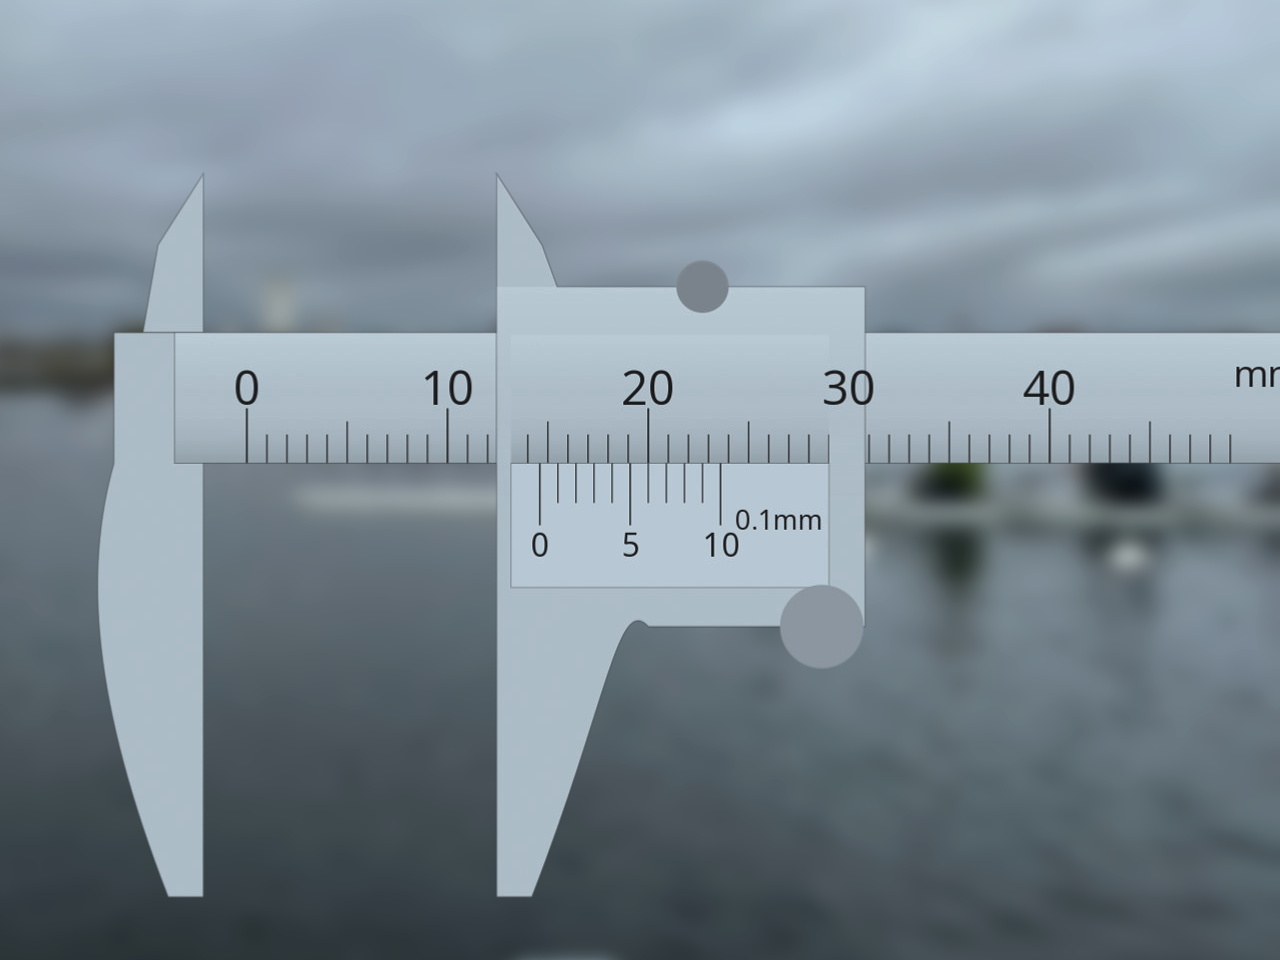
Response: 14.6; mm
